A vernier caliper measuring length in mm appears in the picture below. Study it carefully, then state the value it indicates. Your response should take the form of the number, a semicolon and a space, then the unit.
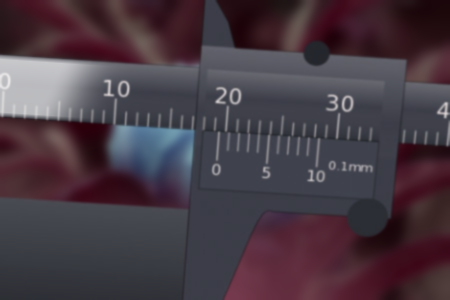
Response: 19.4; mm
